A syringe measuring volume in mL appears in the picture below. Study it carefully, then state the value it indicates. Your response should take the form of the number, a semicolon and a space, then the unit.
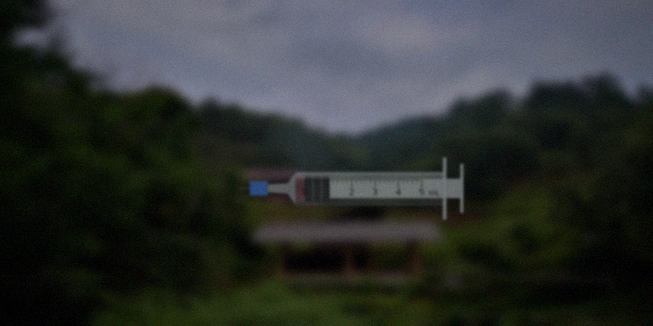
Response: 0; mL
